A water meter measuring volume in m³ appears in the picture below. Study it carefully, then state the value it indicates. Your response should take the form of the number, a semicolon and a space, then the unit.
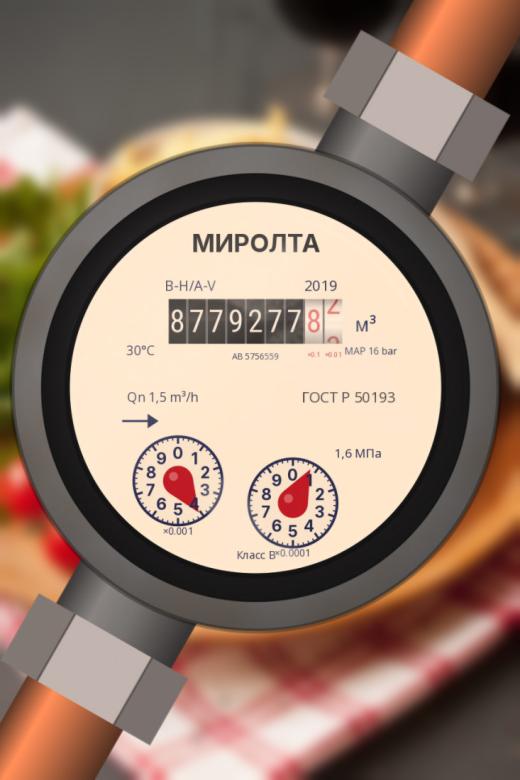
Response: 8779277.8240; m³
